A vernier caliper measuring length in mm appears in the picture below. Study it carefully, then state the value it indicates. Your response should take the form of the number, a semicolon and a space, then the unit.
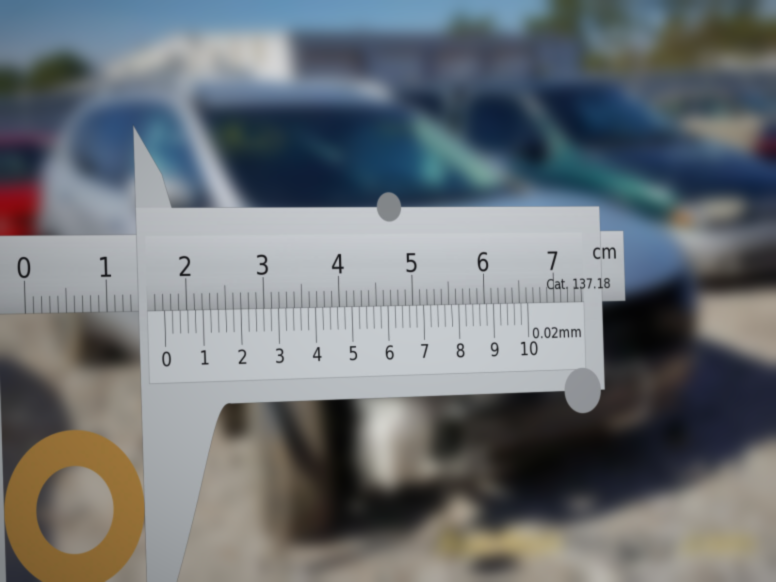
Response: 17.2; mm
